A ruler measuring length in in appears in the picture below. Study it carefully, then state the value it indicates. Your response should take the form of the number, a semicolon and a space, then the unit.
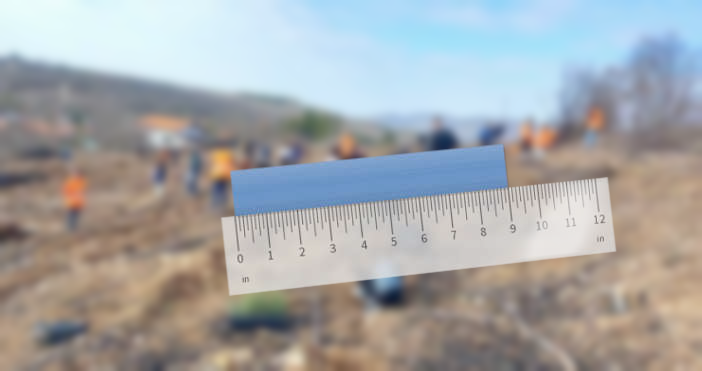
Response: 9; in
